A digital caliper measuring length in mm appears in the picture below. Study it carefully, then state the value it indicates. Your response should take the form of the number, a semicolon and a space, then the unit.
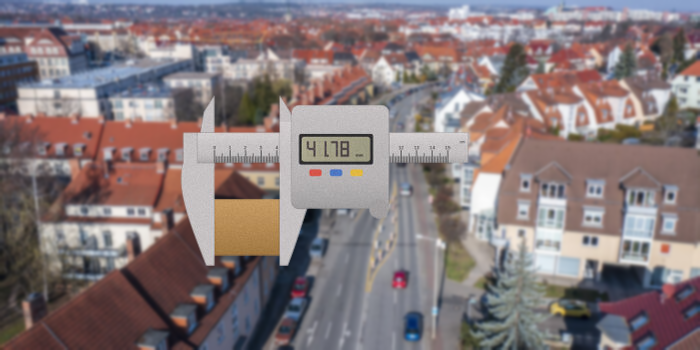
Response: 41.78; mm
